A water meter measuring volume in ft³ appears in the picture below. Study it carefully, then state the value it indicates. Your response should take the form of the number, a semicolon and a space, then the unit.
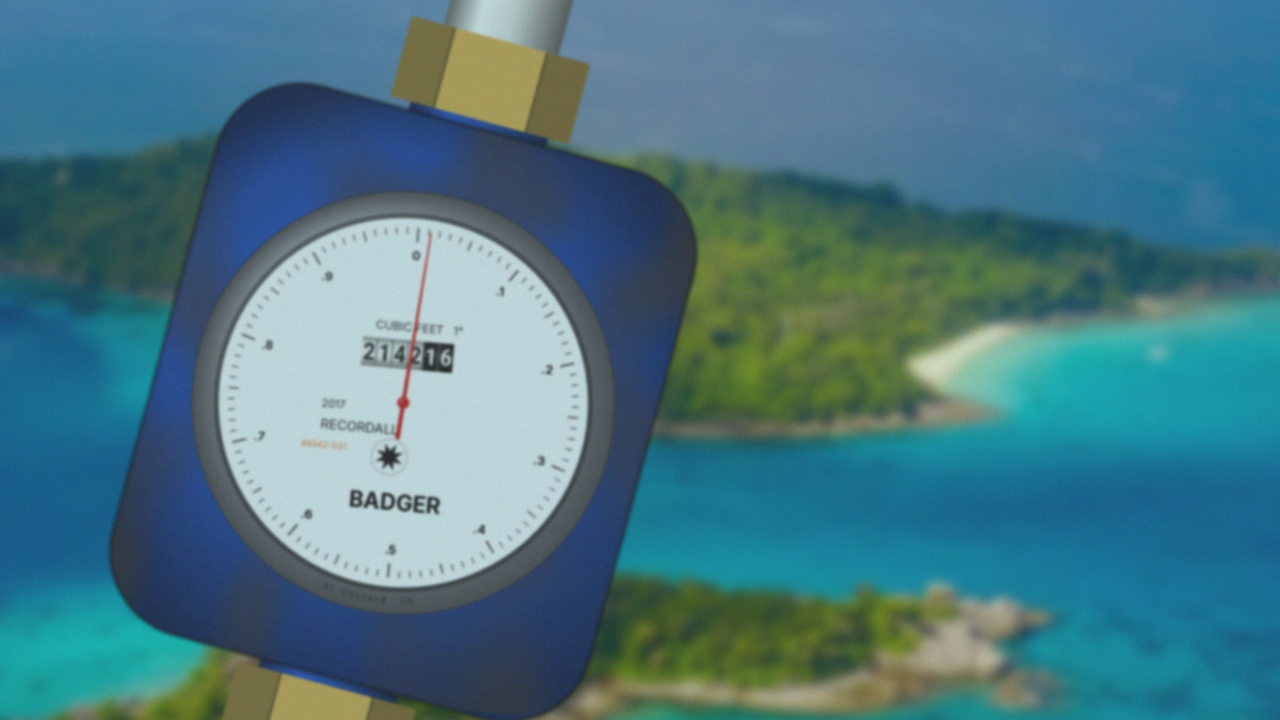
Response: 214216.01; ft³
